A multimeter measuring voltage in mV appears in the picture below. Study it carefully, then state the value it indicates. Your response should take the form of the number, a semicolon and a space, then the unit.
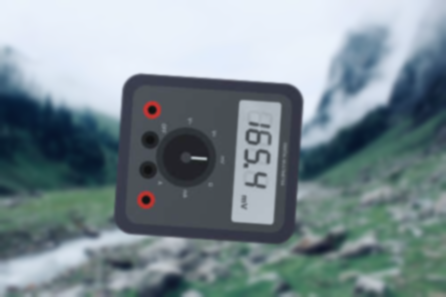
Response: 165.4; mV
